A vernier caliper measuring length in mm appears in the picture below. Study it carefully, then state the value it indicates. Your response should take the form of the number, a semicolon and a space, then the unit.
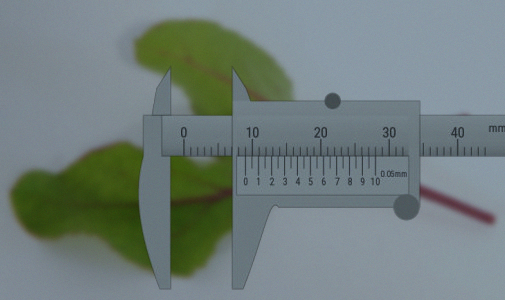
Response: 9.0; mm
